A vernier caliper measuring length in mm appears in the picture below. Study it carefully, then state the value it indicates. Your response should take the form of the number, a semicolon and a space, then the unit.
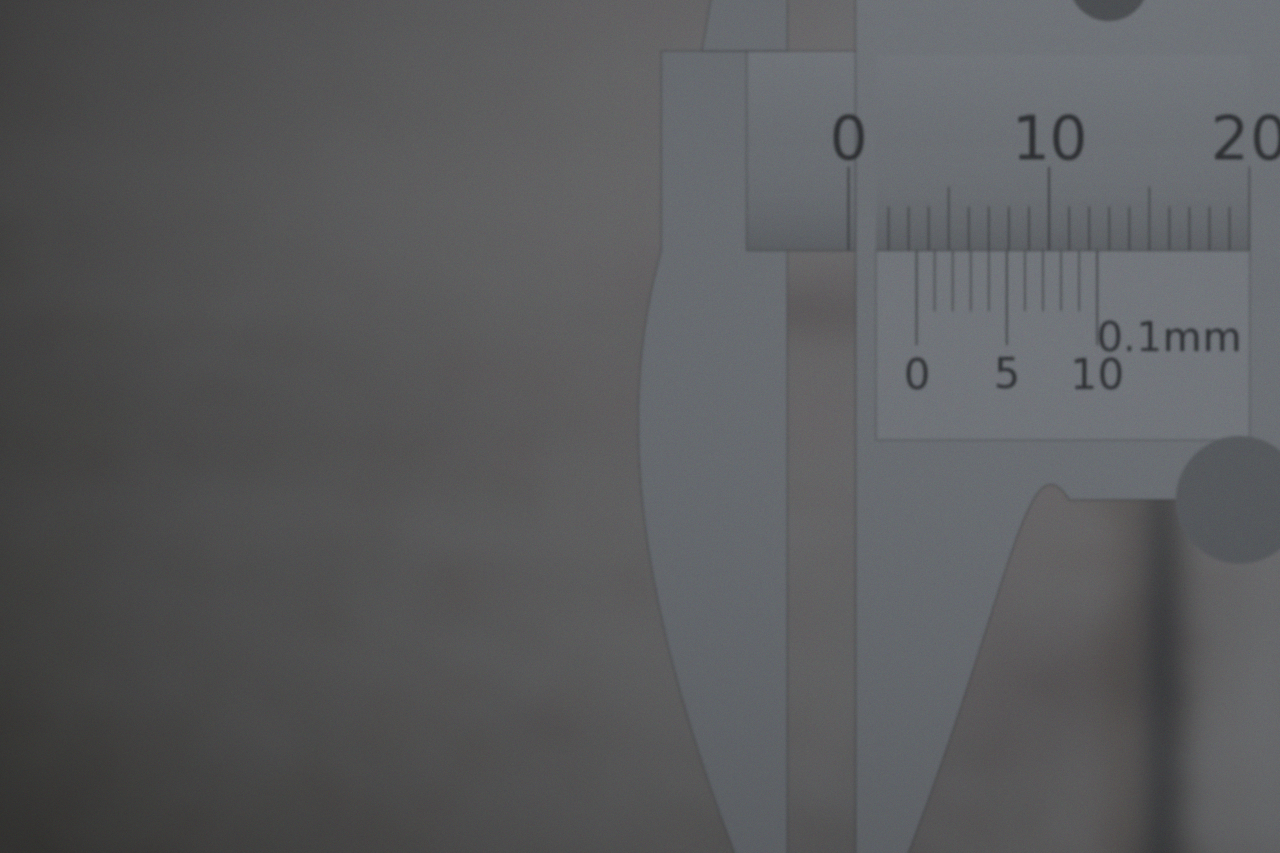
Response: 3.4; mm
